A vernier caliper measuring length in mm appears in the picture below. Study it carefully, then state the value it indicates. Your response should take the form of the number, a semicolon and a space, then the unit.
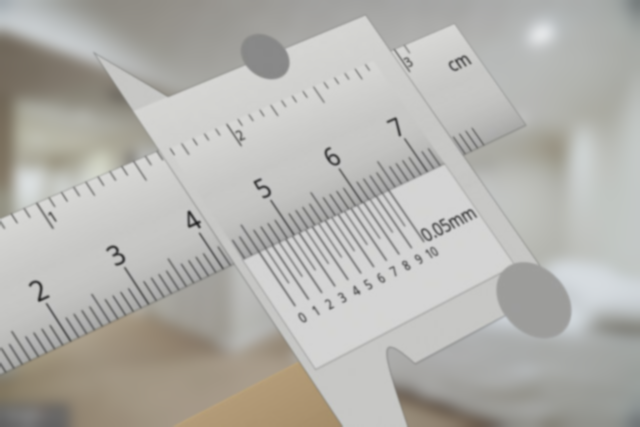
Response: 45.0; mm
